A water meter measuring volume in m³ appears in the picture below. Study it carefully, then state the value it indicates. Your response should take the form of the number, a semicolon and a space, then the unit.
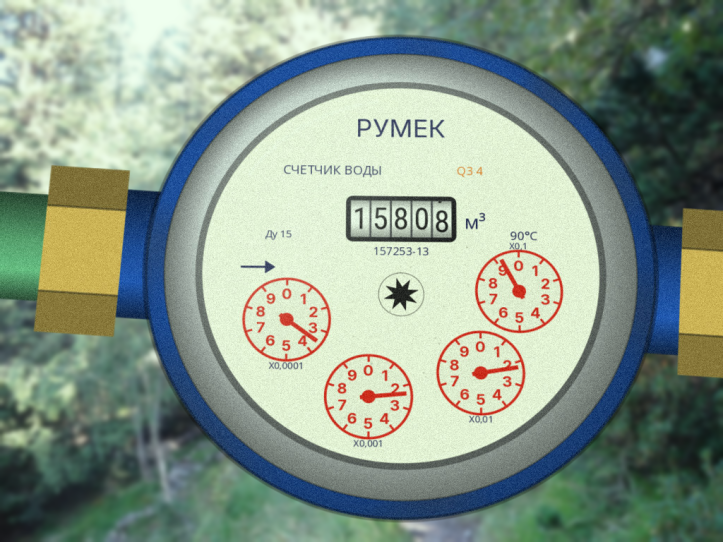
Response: 15807.9223; m³
